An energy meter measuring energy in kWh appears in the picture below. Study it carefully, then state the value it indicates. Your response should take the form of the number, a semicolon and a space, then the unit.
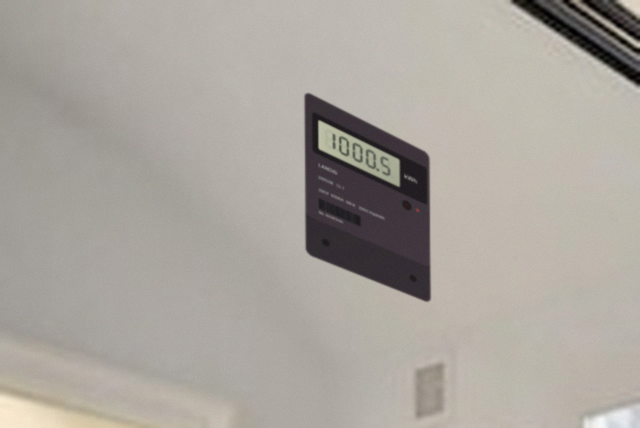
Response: 1000.5; kWh
